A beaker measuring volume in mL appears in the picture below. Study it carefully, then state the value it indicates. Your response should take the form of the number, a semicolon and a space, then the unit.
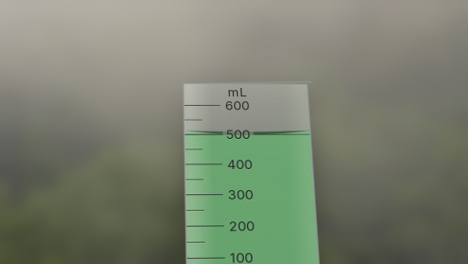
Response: 500; mL
